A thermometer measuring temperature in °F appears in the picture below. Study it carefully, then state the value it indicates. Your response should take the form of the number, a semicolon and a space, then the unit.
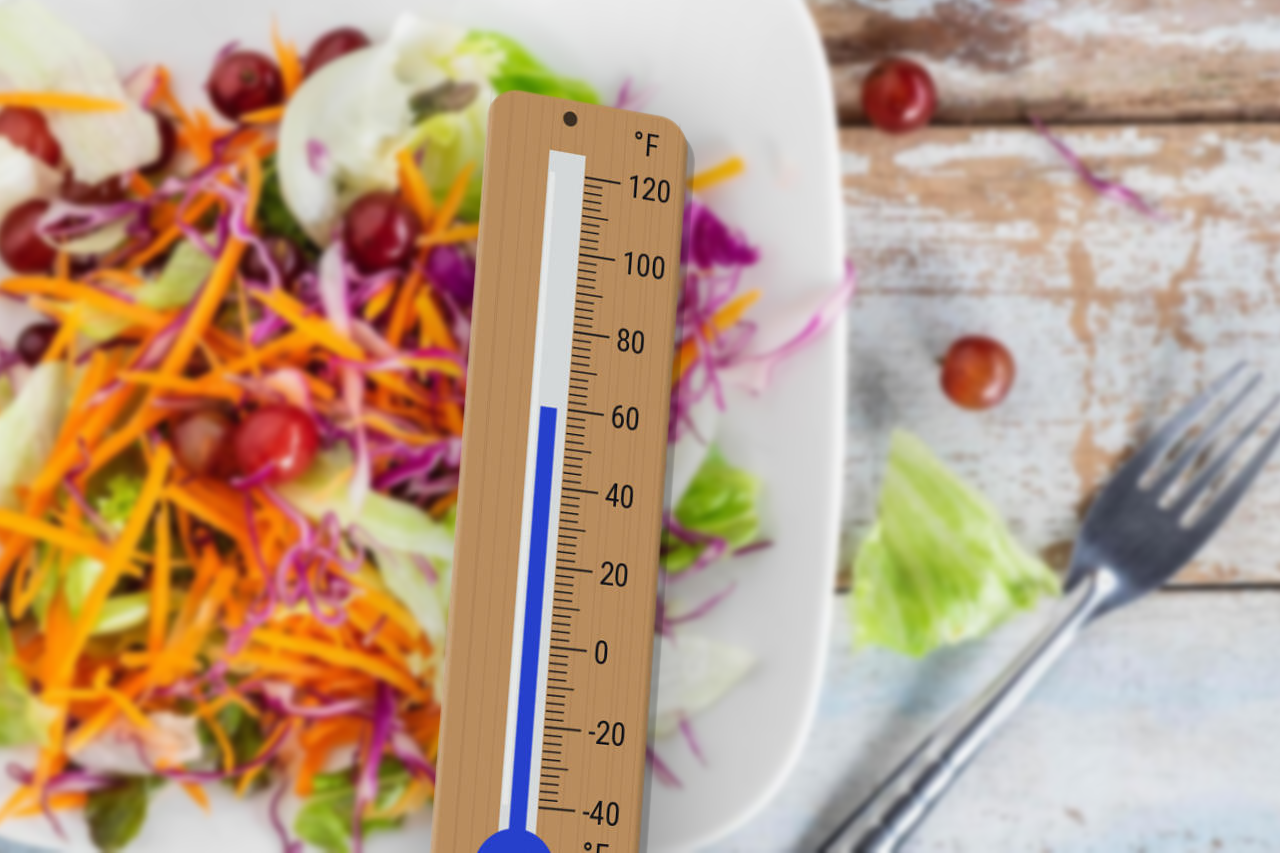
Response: 60; °F
